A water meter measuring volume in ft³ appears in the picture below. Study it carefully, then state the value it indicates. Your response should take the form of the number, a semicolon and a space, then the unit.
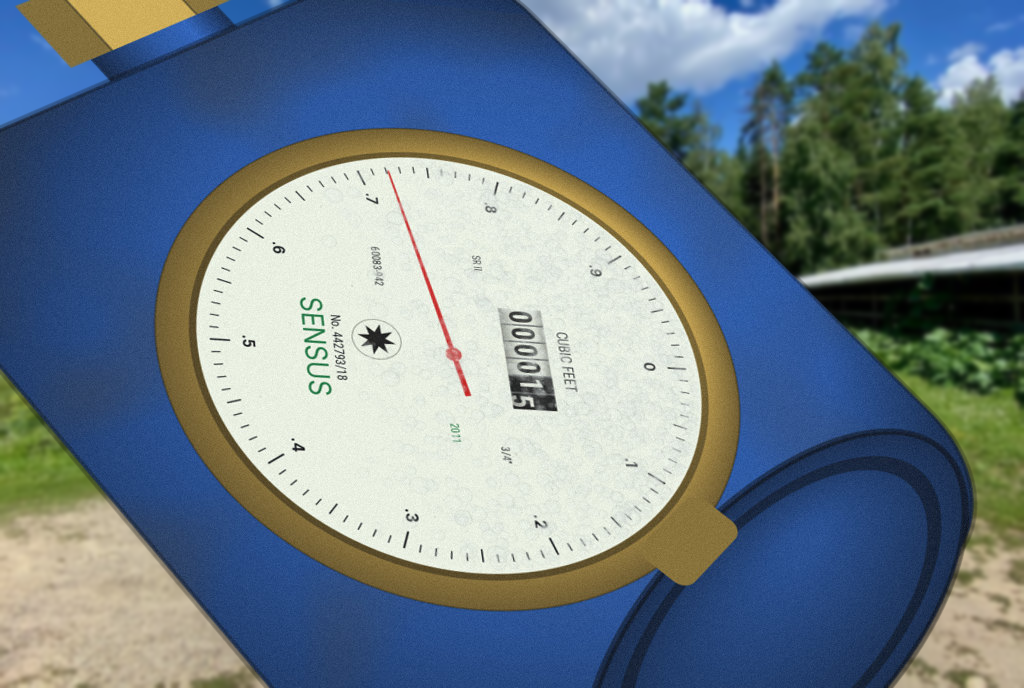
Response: 14.72; ft³
